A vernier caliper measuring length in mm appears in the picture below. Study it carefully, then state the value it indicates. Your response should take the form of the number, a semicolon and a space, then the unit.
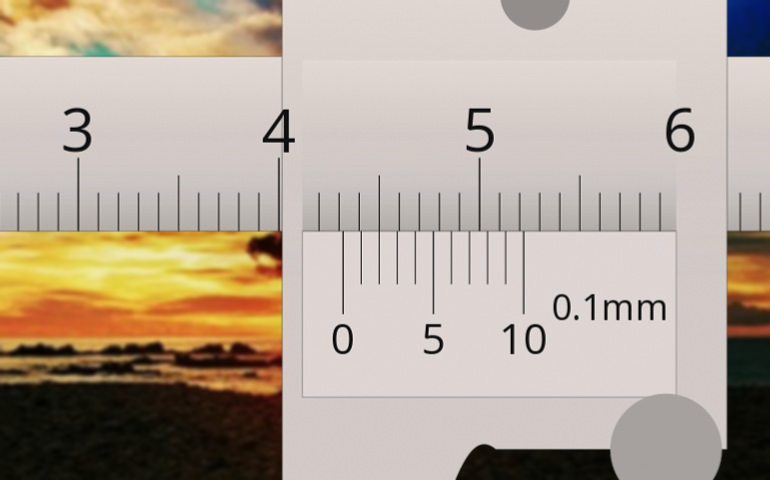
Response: 43.2; mm
